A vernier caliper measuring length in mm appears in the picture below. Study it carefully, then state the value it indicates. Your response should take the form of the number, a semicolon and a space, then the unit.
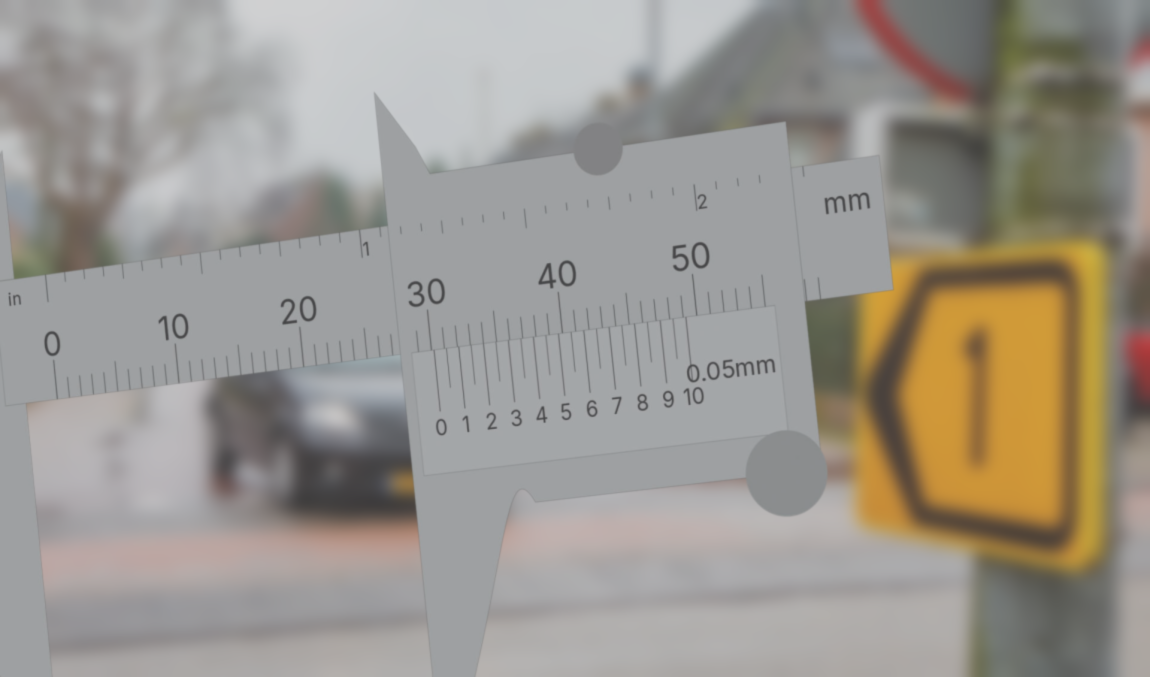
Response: 30.2; mm
